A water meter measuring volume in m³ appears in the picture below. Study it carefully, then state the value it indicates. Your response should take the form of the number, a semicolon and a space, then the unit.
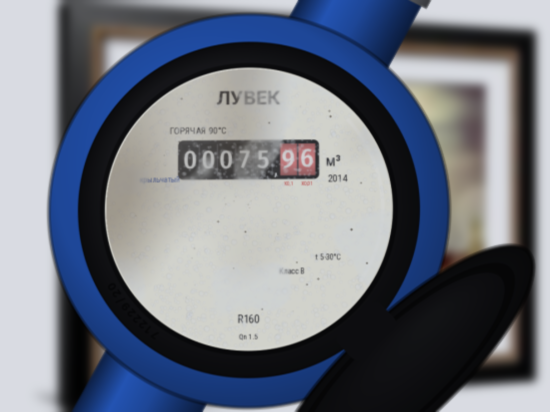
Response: 75.96; m³
